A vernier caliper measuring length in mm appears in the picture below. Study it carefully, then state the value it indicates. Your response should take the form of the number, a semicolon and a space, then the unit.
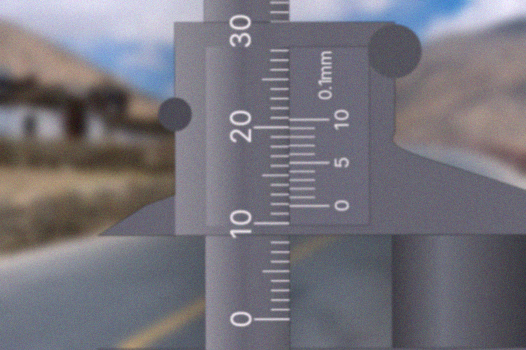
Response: 11.8; mm
